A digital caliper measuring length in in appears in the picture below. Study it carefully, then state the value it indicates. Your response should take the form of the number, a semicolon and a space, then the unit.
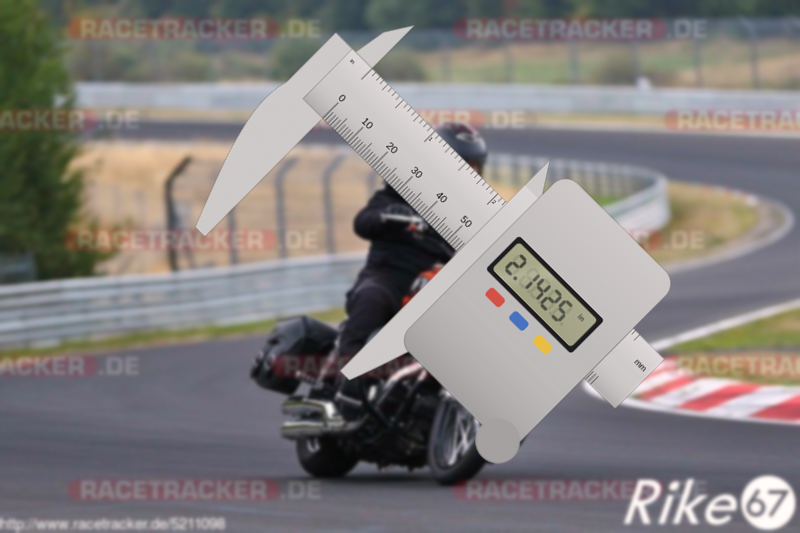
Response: 2.1425; in
